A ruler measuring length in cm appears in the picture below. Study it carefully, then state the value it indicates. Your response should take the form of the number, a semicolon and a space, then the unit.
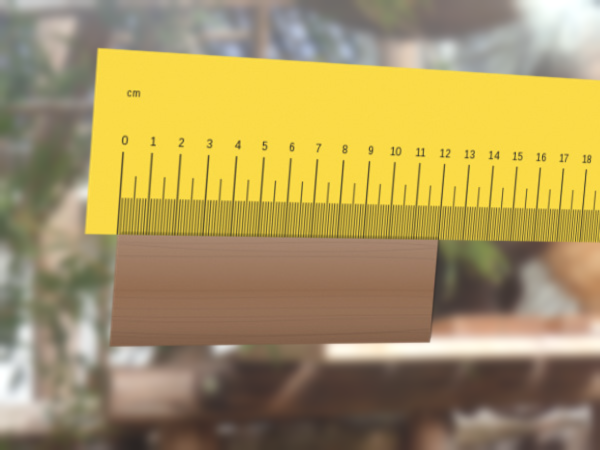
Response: 12; cm
